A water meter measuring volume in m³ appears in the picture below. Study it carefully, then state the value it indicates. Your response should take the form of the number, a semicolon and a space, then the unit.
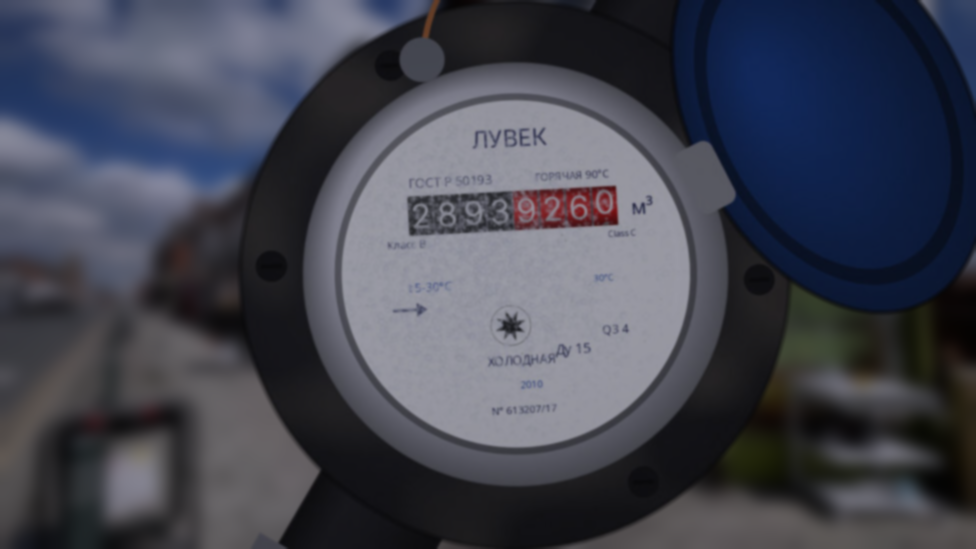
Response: 2893.9260; m³
